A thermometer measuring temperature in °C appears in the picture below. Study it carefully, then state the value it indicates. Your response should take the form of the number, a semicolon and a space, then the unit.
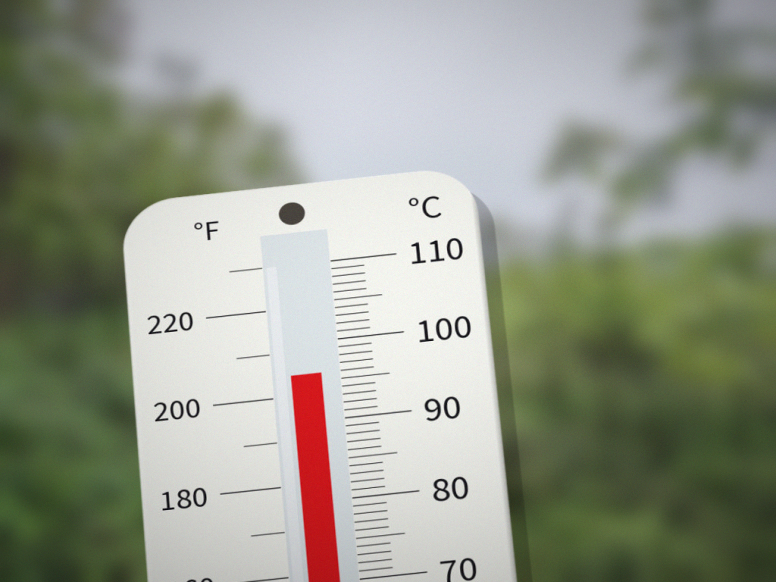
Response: 96; °C
